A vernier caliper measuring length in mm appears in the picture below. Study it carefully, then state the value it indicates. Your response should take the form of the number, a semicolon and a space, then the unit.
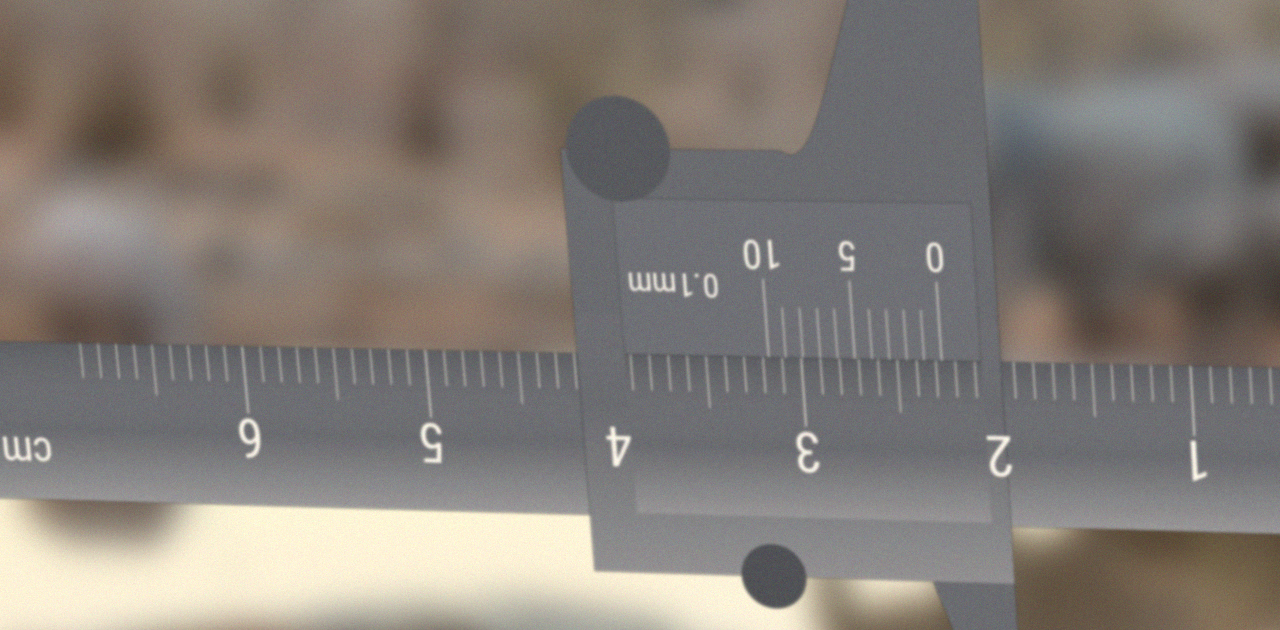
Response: 22.7; mm
